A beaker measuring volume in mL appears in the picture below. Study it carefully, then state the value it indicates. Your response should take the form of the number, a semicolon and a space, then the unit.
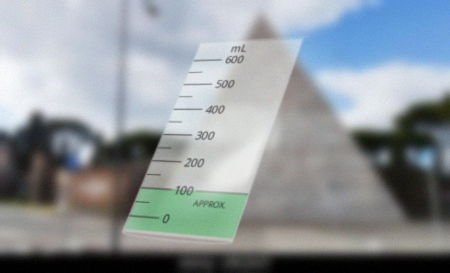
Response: 100; mL
